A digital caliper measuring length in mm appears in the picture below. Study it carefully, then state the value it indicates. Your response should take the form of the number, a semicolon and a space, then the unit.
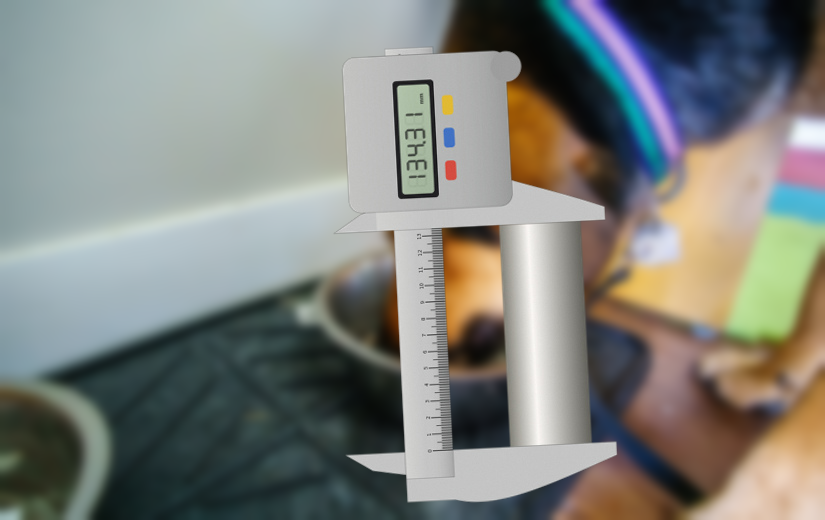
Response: 134.31; mm
